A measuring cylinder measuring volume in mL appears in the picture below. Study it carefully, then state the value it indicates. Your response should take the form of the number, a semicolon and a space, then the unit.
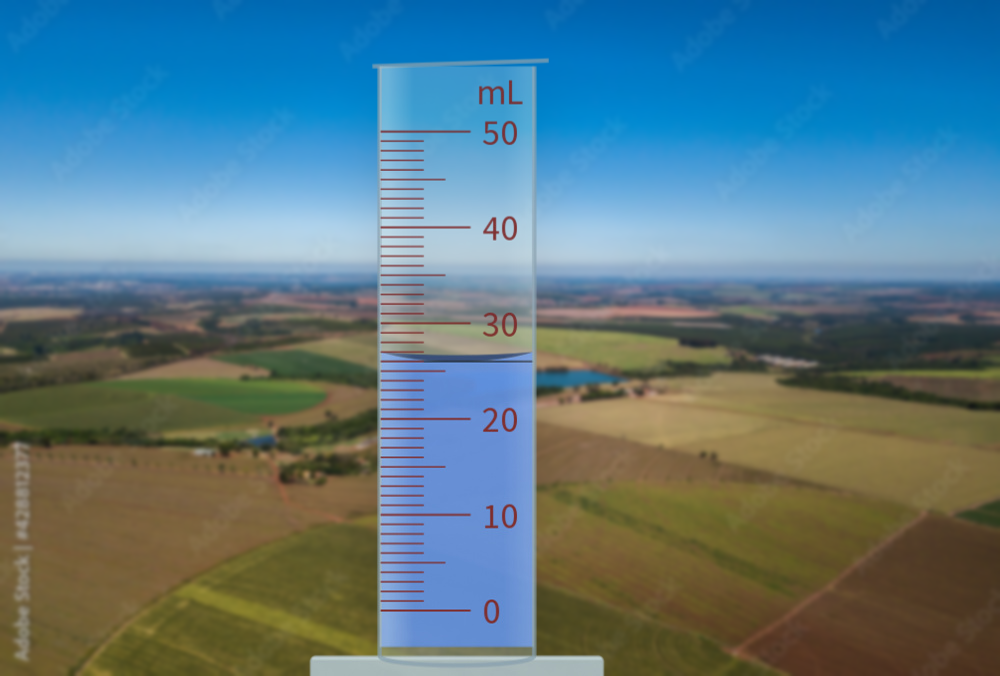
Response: 26; mL
